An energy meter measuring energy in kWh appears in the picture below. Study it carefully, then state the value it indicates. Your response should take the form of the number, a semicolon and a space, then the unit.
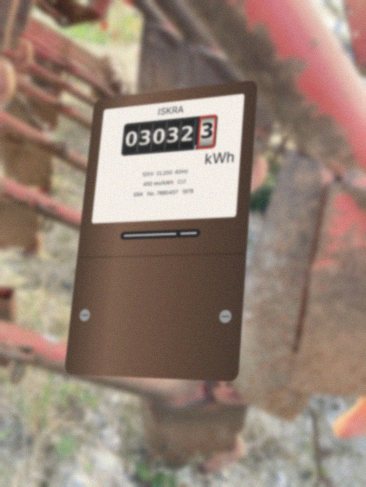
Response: 3032.3; kWh
